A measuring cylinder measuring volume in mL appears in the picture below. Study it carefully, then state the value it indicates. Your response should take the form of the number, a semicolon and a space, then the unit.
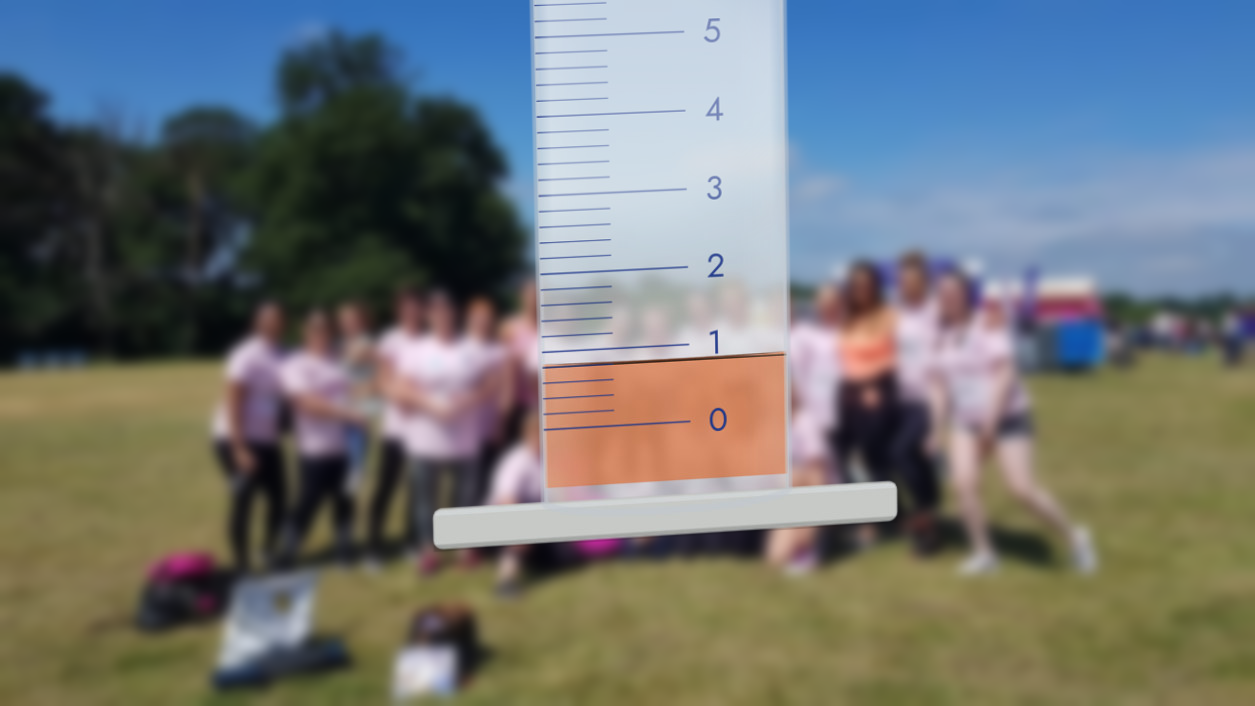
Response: 0.8; mL
